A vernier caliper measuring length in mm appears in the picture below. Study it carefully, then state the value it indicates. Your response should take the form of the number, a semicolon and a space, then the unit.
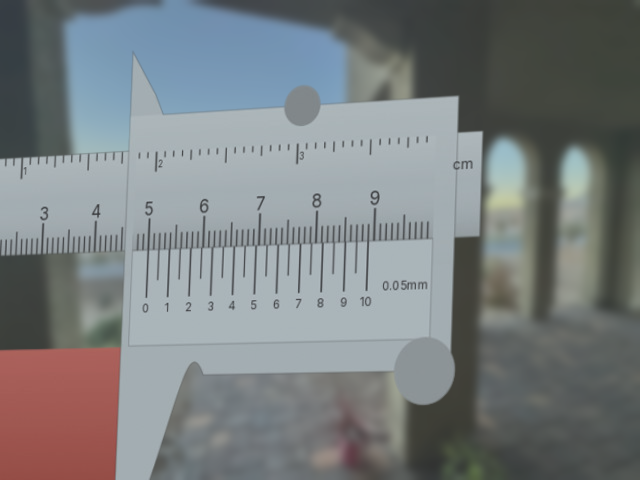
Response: 50.0; mm
